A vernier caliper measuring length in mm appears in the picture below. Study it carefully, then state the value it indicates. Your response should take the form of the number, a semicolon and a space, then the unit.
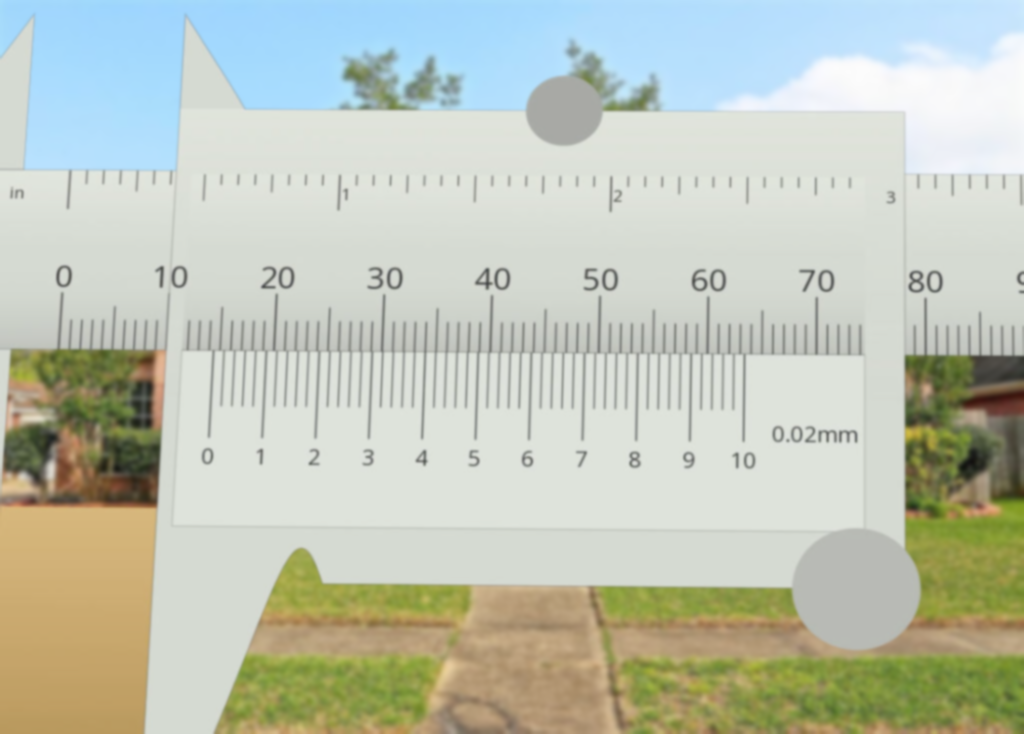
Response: 14.4; mm
